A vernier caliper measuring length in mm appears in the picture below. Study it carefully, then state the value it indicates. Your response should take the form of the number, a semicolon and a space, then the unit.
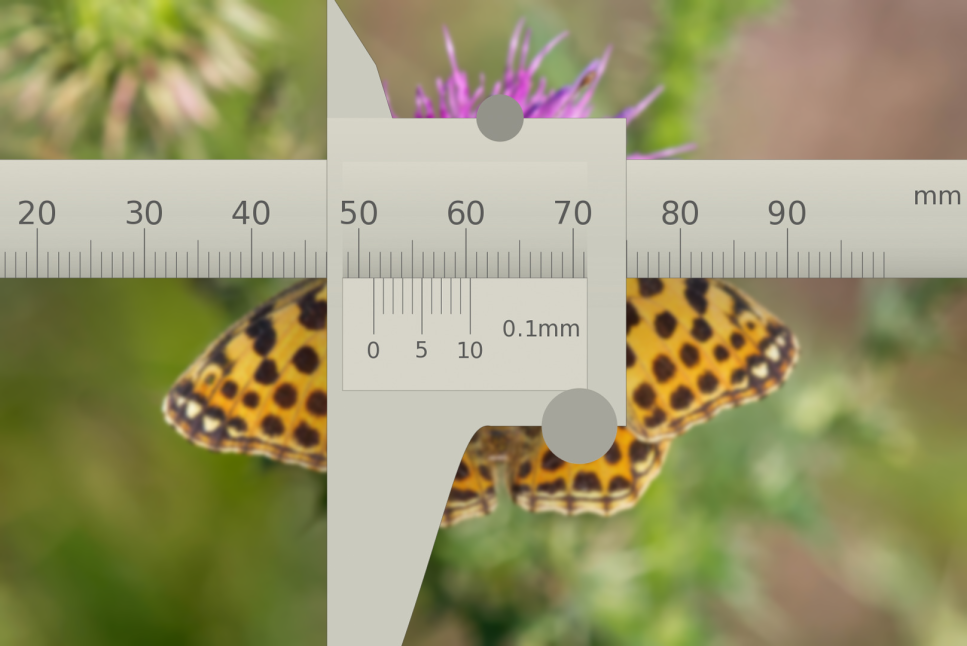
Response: 51.4; mm
